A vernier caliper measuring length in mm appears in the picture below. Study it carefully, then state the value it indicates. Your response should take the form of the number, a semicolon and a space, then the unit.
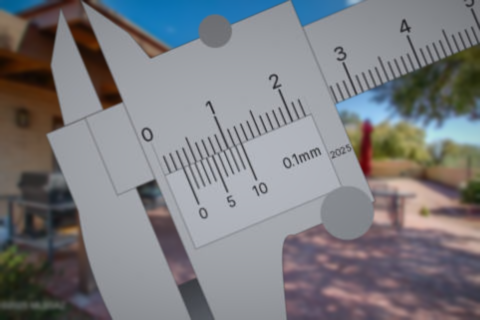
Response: 3.0; mm
